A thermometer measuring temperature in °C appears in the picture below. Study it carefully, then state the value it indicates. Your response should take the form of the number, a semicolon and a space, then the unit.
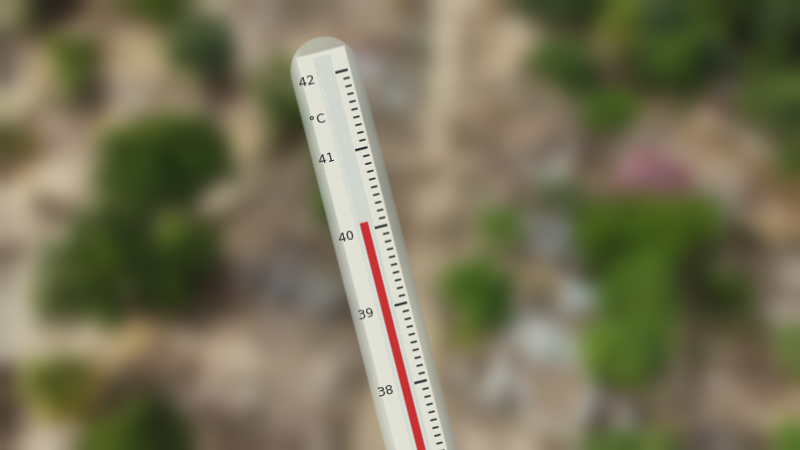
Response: 40.1; °C
